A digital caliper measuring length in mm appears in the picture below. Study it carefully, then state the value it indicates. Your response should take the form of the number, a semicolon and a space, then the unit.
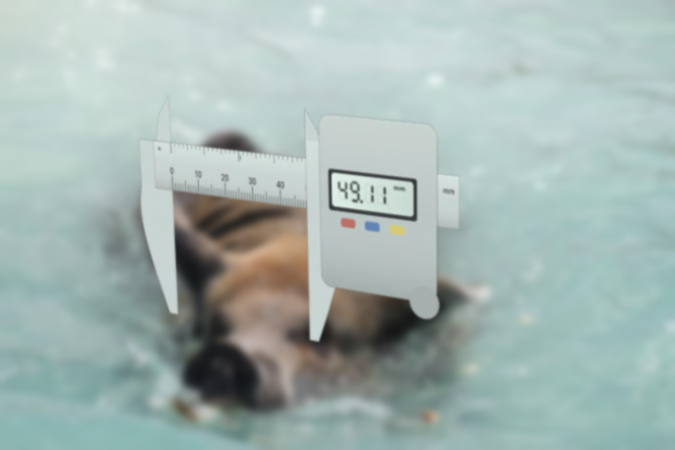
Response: 49.11; mm
